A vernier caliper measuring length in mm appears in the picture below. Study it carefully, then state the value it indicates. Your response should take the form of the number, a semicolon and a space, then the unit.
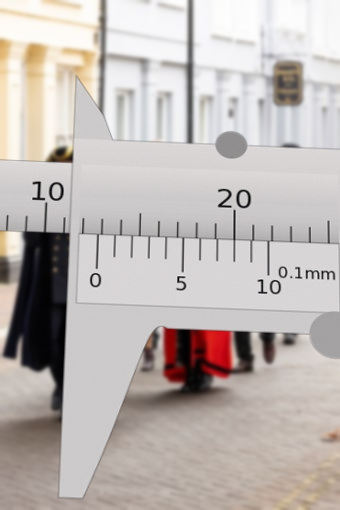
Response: 12.8; mm
